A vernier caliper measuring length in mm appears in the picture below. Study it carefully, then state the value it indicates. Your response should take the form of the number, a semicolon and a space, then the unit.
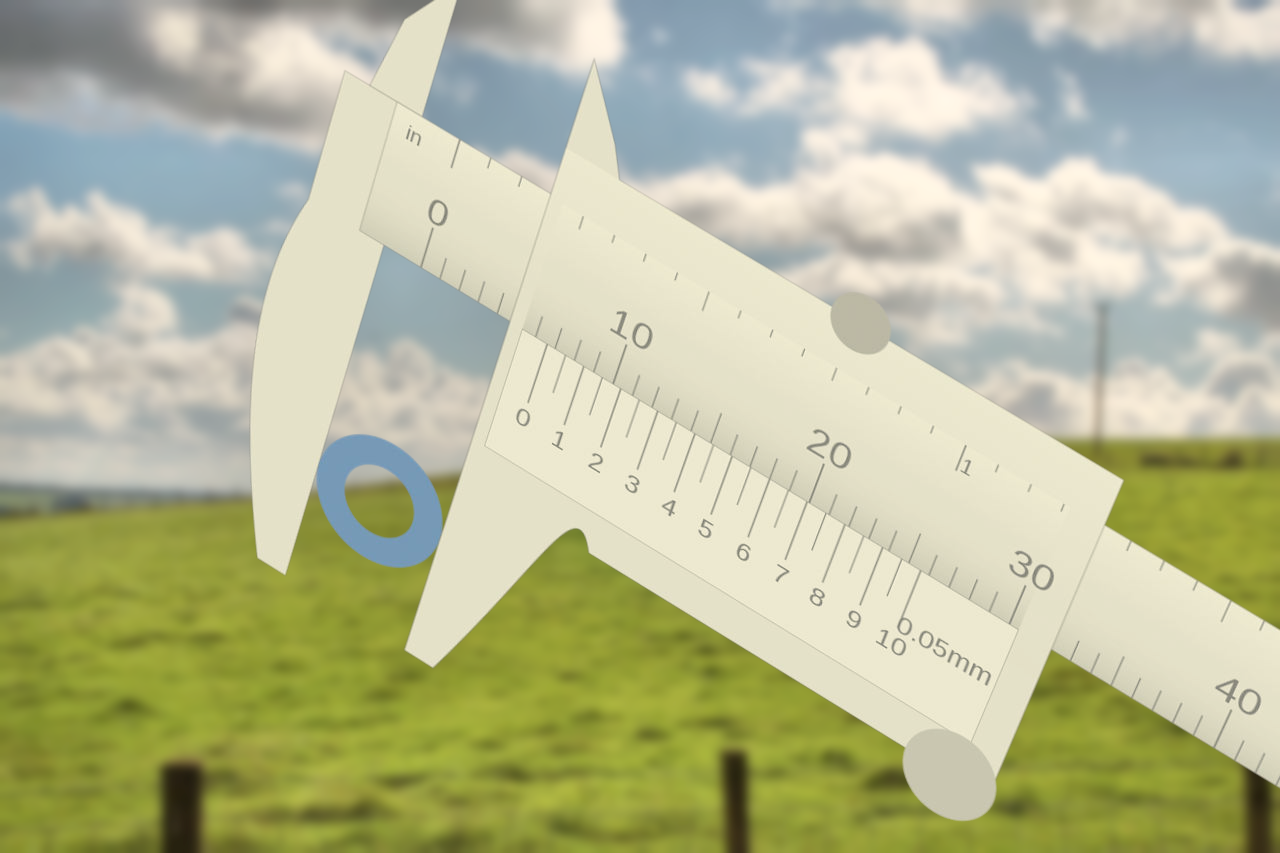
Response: 6.6; mm
